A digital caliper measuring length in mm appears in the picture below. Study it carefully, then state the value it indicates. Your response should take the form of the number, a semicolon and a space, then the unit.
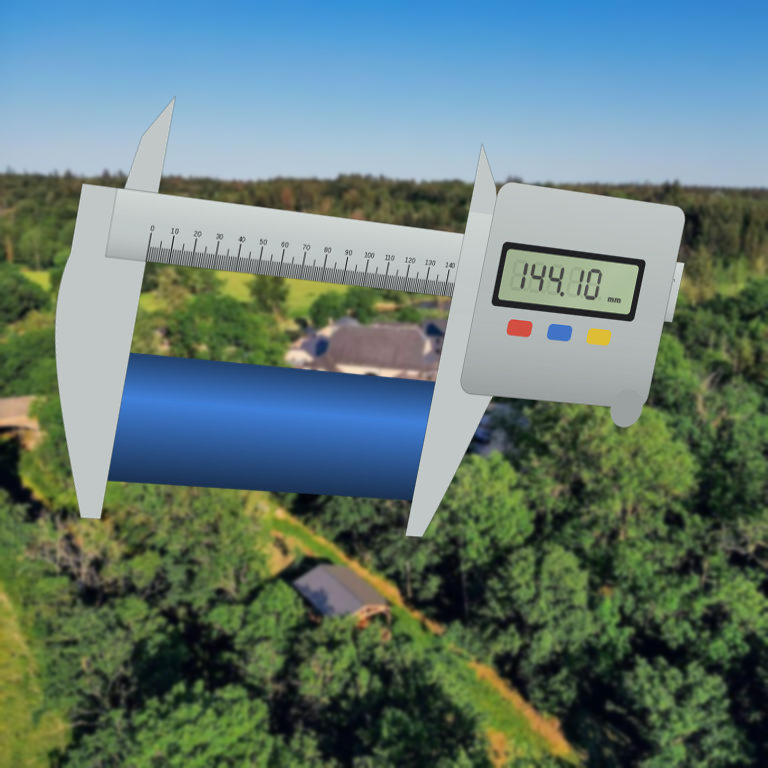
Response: 144.10; mm
